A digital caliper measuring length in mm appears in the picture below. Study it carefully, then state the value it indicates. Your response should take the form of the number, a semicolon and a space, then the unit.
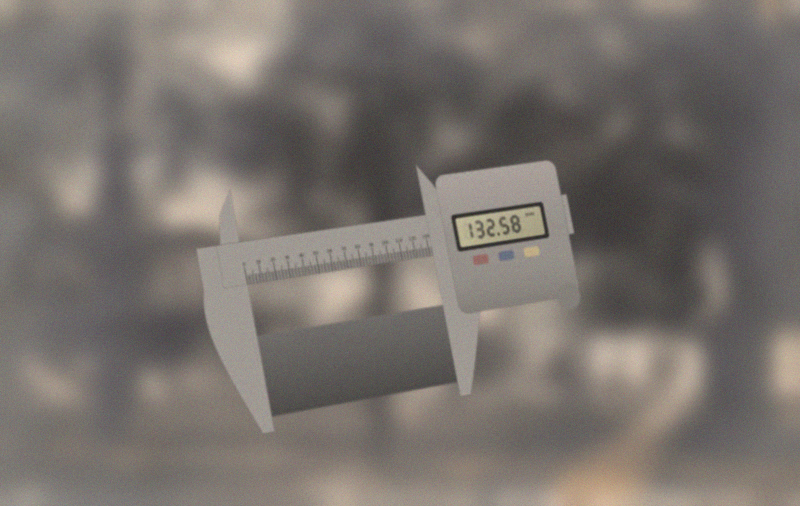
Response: 132.58; mm
